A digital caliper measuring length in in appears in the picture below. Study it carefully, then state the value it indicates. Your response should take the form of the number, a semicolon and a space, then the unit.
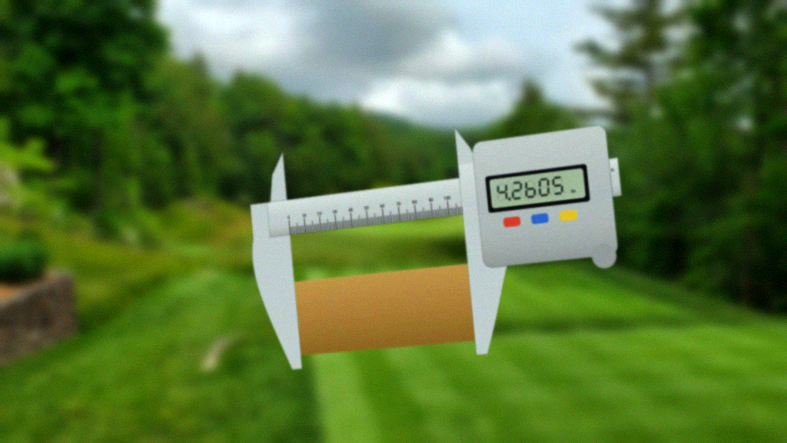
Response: 4.2605; in
